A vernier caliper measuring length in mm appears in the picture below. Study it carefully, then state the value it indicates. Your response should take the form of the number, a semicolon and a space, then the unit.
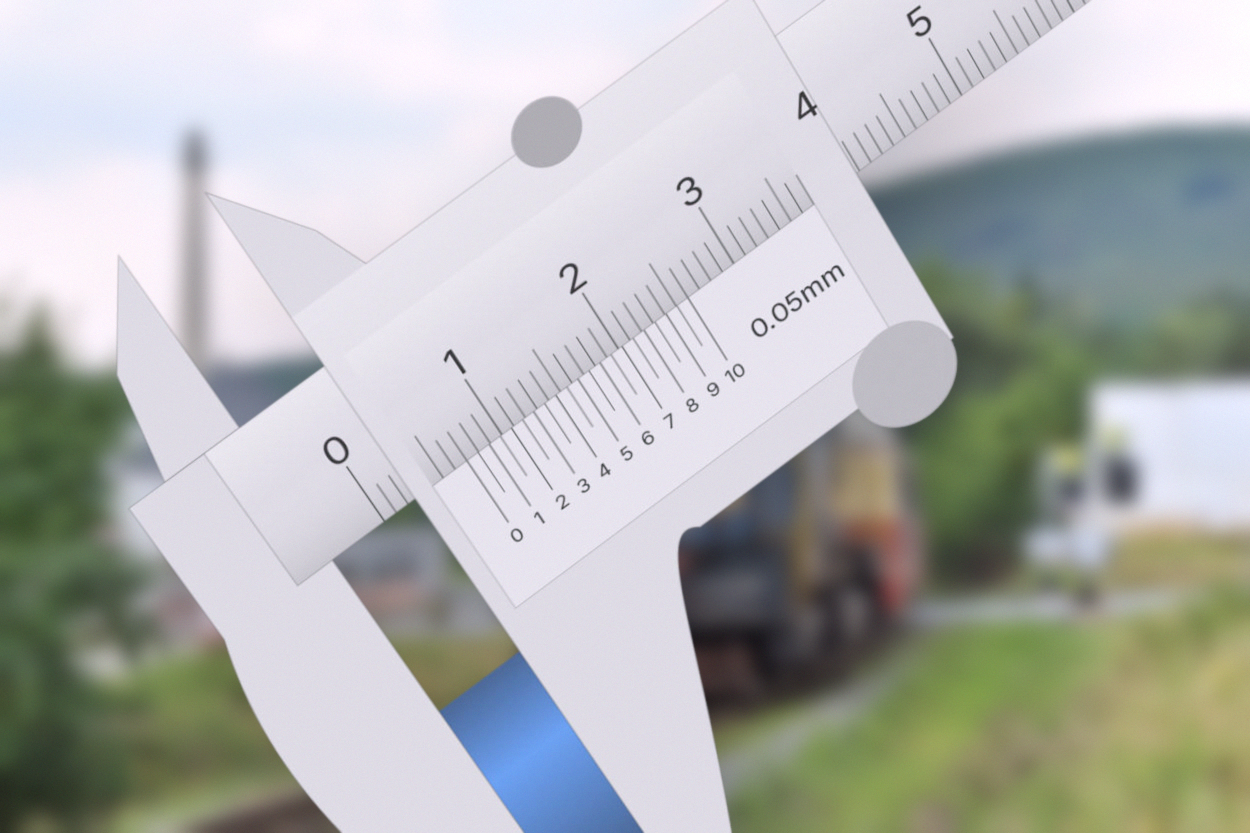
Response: 7.0; mm
